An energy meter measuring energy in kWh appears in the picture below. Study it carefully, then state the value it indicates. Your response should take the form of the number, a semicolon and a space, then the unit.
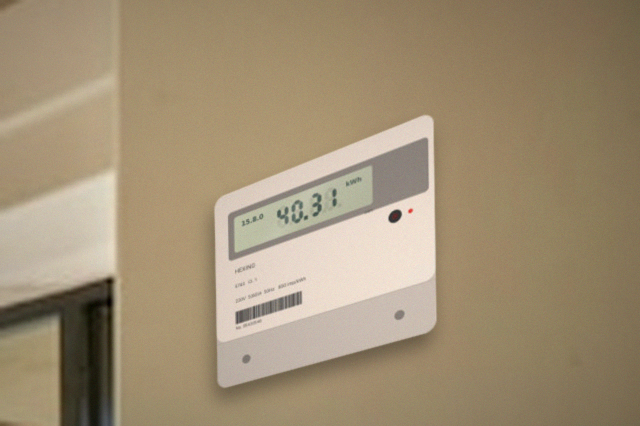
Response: 40.31; kWh
